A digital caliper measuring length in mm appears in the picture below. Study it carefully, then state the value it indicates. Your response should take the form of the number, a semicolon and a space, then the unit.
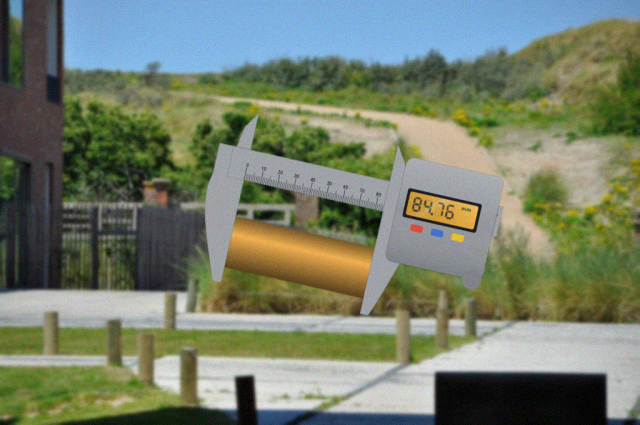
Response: 84.76; mm
